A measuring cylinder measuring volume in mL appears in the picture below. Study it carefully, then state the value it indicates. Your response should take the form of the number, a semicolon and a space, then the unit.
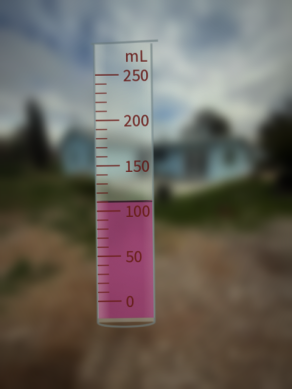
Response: 110; mL
